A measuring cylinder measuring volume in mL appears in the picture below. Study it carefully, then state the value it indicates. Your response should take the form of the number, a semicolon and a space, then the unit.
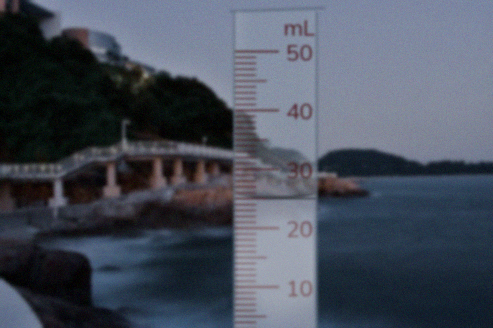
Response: 25; mL
